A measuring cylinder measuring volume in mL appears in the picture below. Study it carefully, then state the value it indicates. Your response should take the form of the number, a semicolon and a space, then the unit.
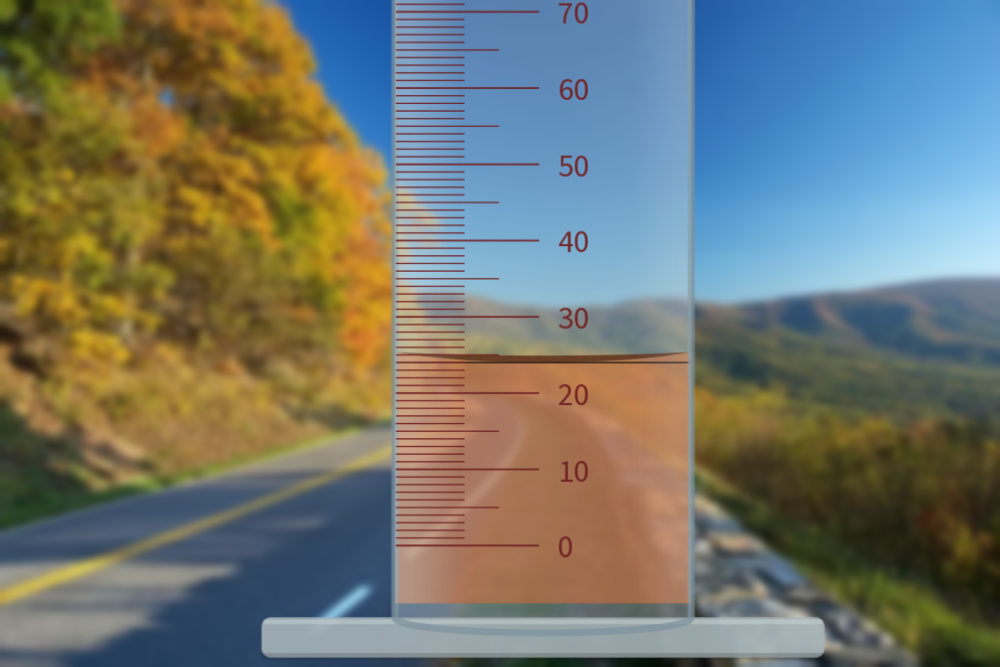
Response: 24; mL
